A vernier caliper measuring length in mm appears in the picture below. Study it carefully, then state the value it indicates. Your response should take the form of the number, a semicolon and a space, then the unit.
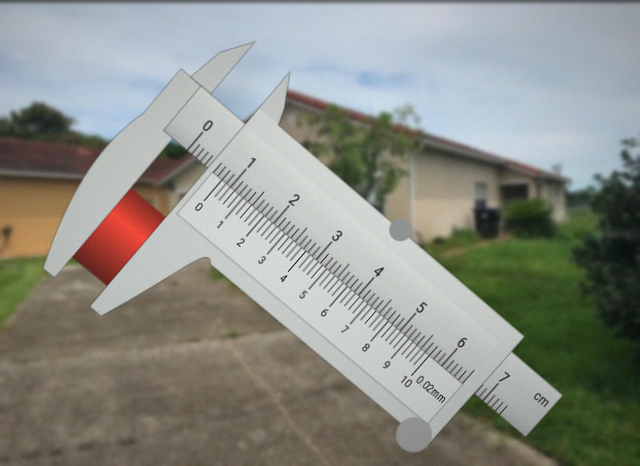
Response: 8.0; mm
